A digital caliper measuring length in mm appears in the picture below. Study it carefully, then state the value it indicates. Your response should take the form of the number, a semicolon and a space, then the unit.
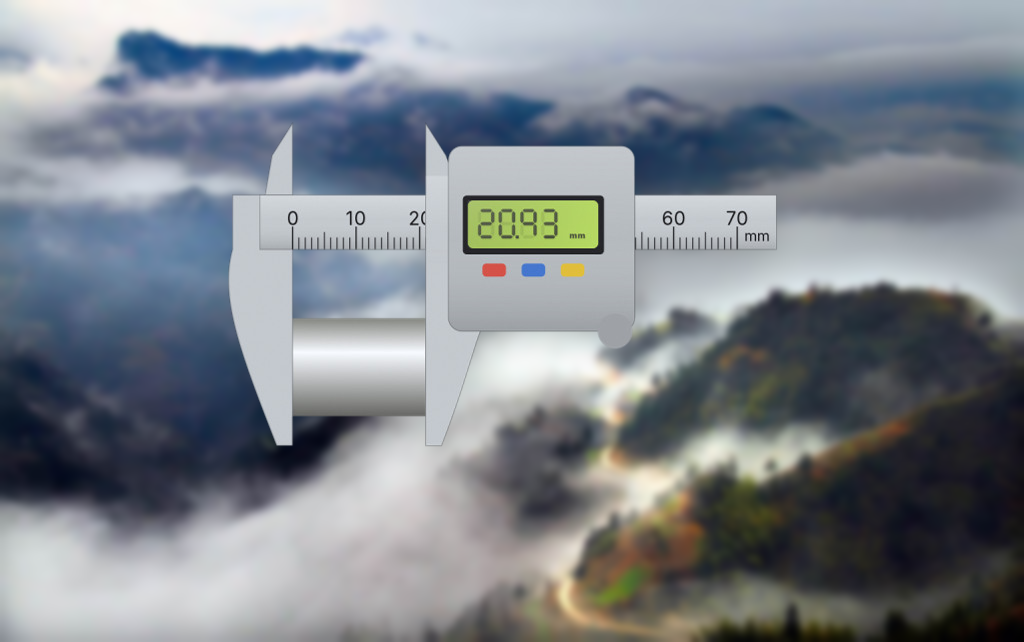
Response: 20.93; mm
